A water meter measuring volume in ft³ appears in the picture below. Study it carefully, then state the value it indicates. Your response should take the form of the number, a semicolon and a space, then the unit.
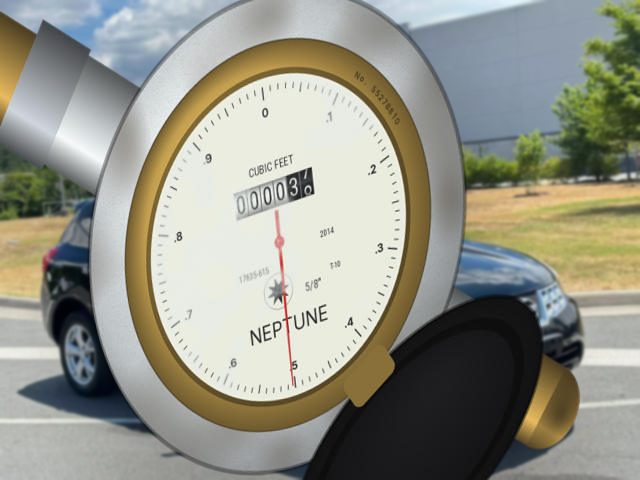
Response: 37.50; ft³
